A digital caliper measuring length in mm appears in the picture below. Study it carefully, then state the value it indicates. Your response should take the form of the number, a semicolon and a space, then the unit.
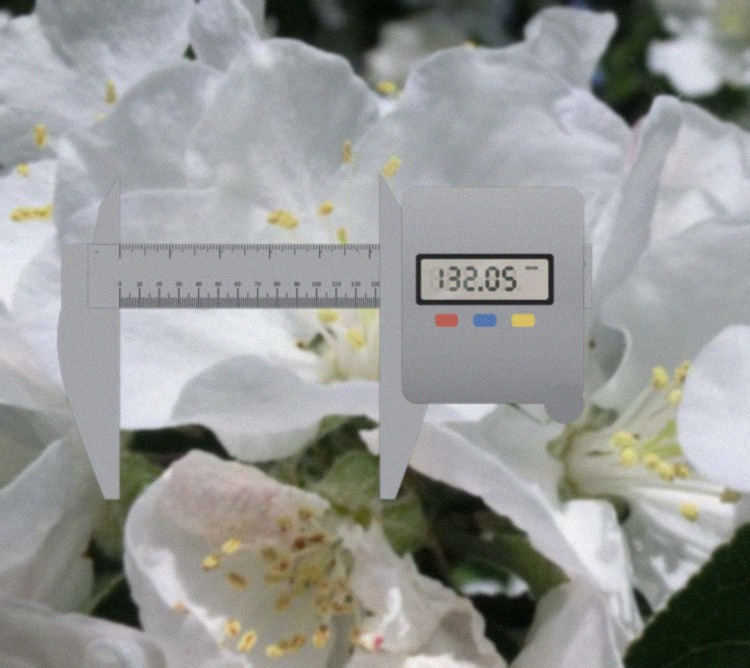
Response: 132.05; mm
